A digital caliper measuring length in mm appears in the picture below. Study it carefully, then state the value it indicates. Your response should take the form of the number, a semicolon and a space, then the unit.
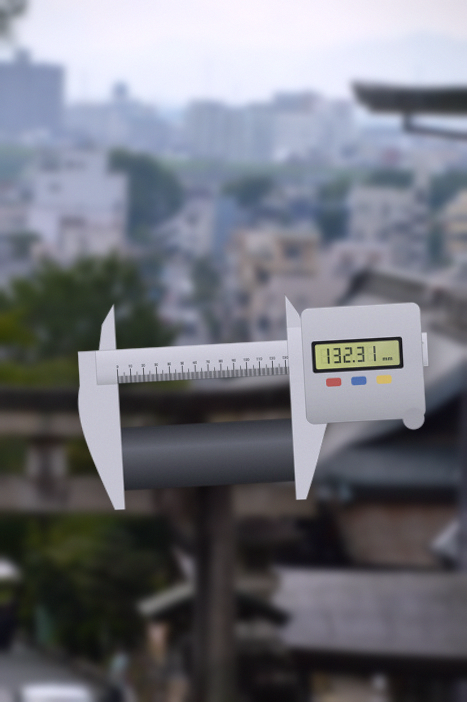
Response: 132.31; mm
